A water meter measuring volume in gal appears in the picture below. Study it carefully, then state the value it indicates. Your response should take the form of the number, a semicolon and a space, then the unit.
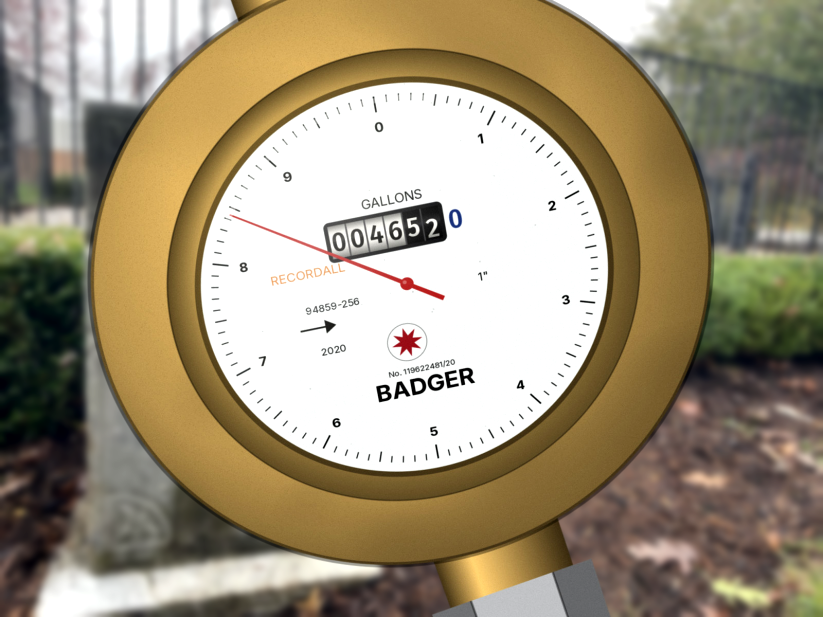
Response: 46518.4; gal
